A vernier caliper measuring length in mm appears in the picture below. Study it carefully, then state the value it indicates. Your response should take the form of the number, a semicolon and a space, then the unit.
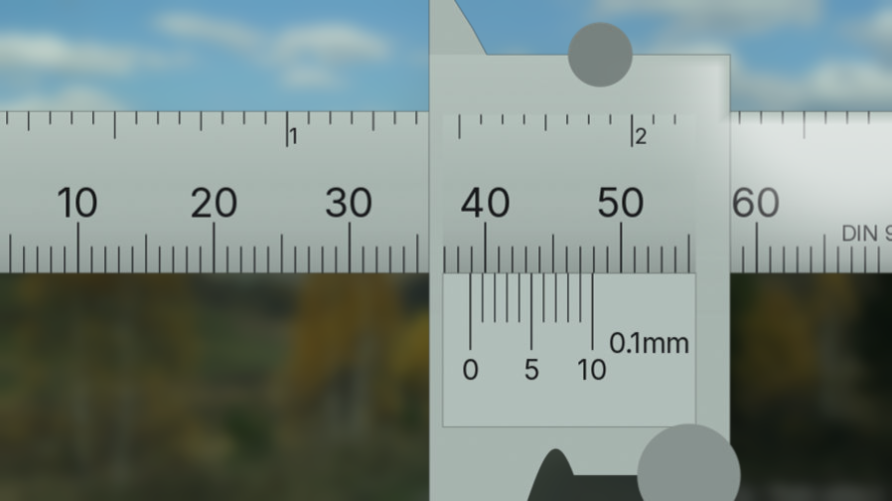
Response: 38.9; mm
